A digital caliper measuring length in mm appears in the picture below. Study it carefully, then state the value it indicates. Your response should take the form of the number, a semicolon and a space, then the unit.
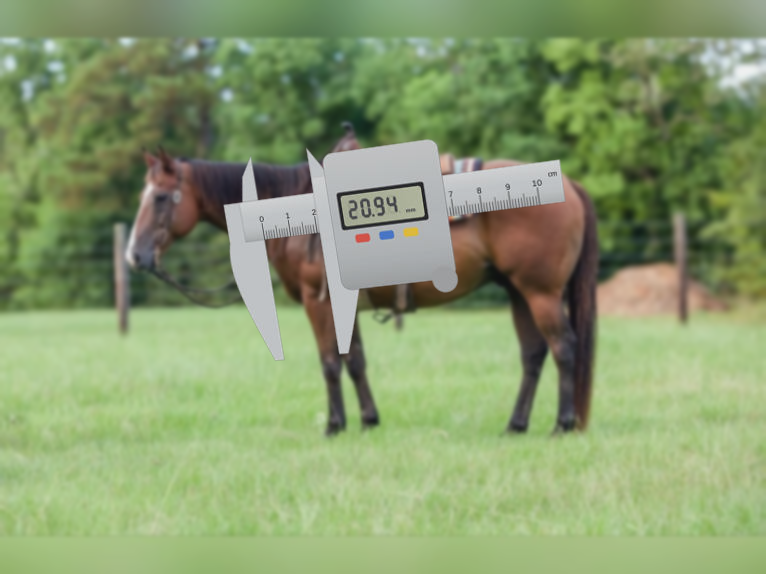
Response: 20.94; mm
